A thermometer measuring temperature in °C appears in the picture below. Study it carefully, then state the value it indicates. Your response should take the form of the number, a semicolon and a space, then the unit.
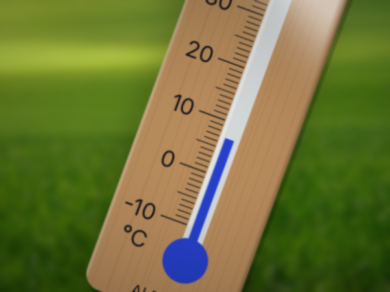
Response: 7; °C
